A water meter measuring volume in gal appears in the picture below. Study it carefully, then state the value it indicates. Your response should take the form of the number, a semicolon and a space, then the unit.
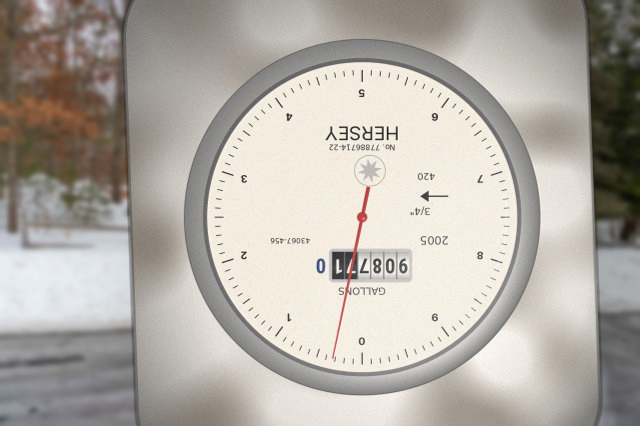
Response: 9087710.3; gal
